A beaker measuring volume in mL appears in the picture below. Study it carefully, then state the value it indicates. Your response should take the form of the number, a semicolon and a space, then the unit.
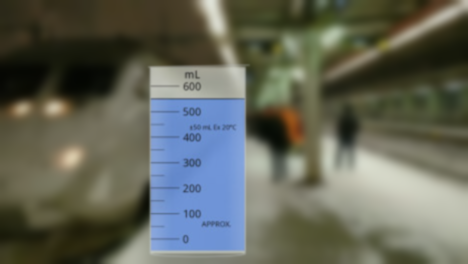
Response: 550; mL
